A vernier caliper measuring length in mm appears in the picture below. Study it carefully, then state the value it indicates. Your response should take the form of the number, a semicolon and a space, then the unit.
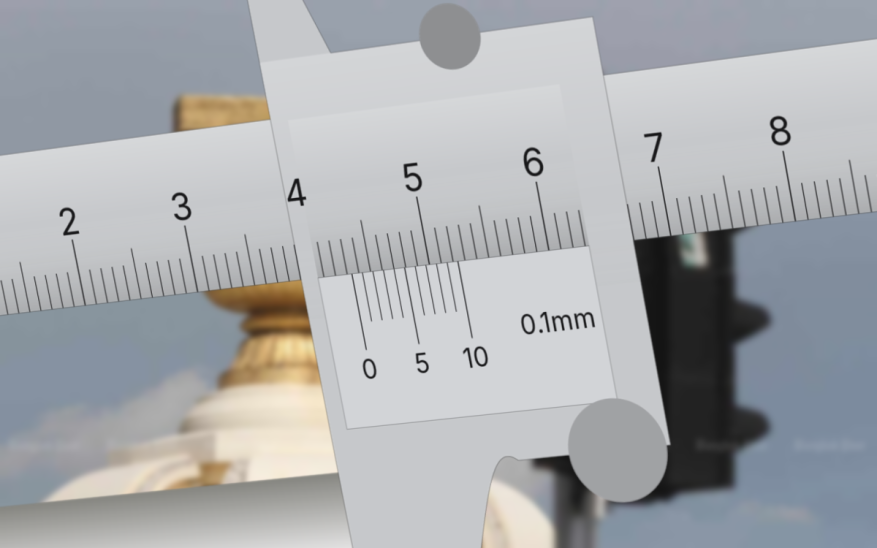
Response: 43.4; mm
